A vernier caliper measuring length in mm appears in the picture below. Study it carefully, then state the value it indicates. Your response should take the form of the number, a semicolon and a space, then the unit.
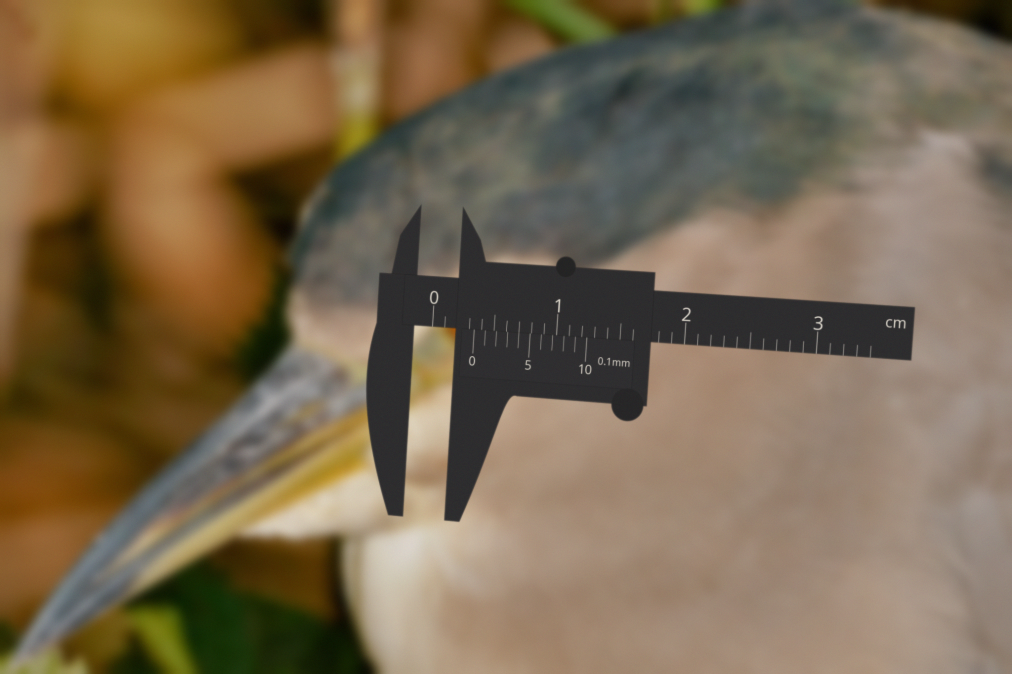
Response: 3.4; mm
